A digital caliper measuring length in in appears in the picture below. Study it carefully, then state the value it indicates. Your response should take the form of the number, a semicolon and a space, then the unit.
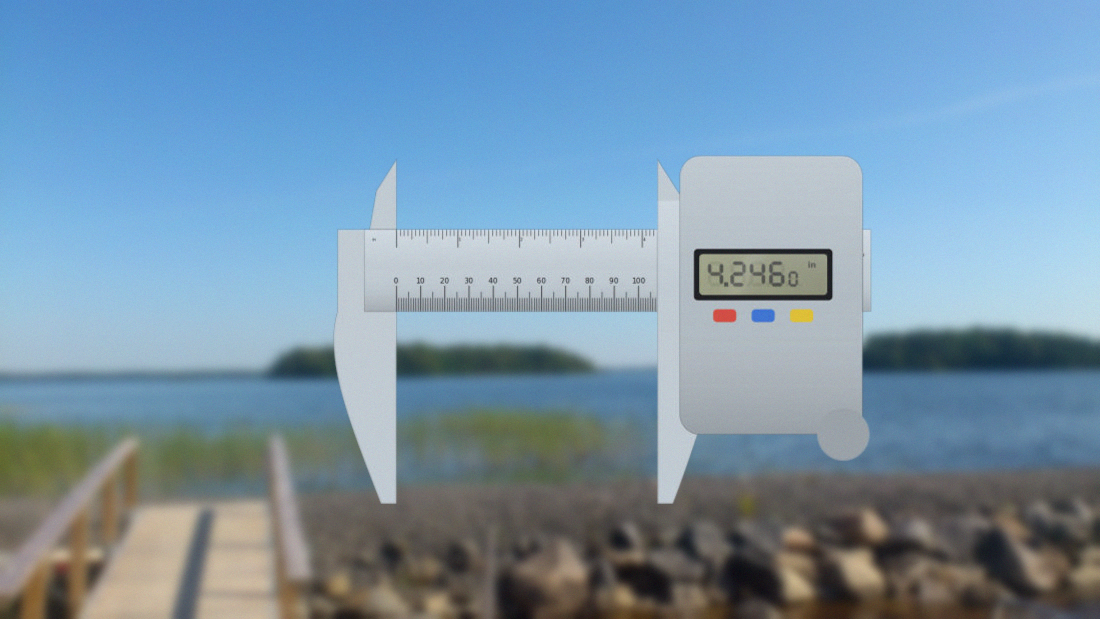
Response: 4.2460; in
